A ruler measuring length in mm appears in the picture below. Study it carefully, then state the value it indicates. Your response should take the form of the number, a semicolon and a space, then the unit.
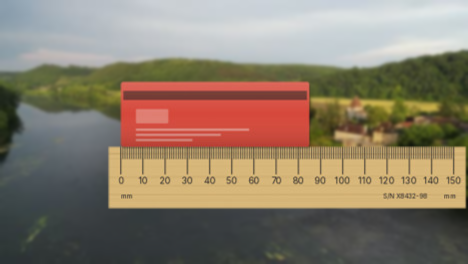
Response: 85; mm
